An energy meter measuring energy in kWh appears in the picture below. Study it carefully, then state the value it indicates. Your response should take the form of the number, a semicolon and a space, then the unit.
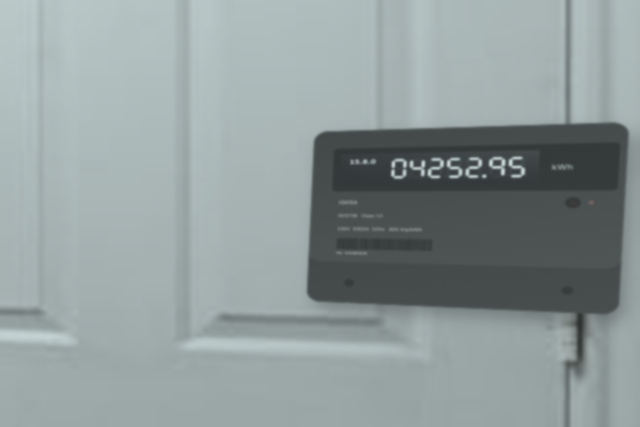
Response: 4252.95; kWh
